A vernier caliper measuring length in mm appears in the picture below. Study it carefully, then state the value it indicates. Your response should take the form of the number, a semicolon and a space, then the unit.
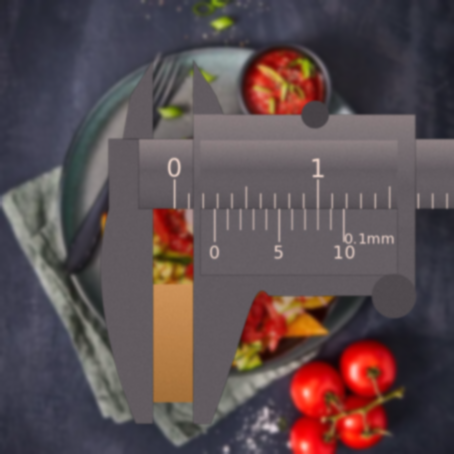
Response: 2.8; mm
